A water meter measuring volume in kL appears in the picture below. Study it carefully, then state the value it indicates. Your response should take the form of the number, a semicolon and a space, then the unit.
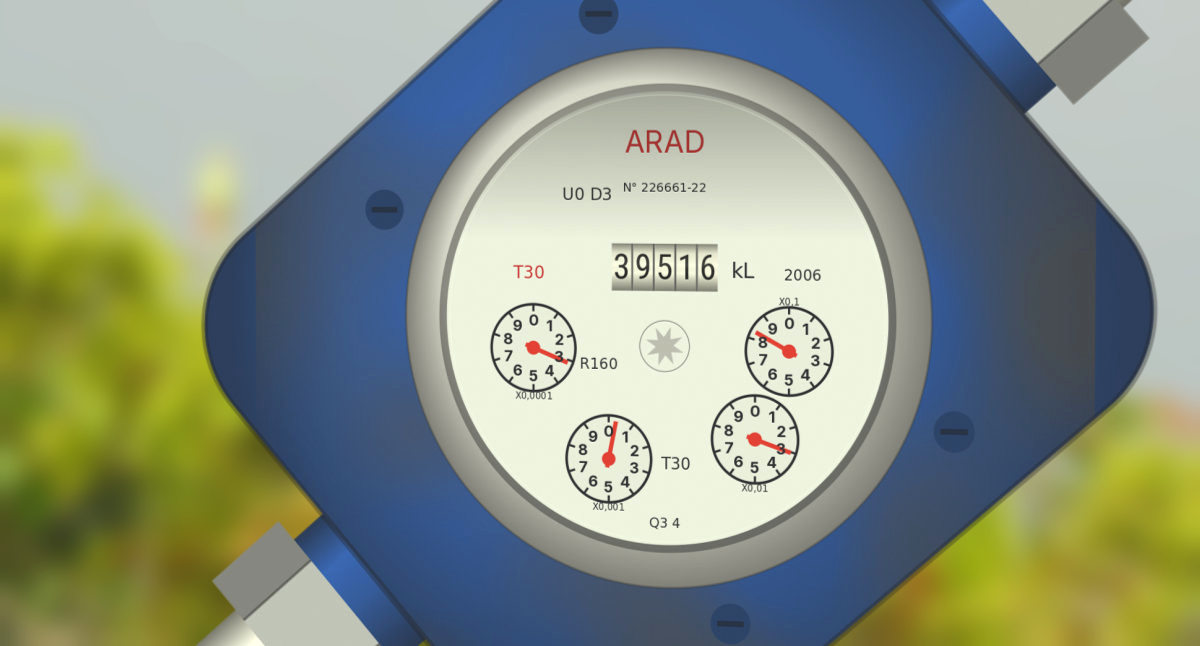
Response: 39516.8303; kL
